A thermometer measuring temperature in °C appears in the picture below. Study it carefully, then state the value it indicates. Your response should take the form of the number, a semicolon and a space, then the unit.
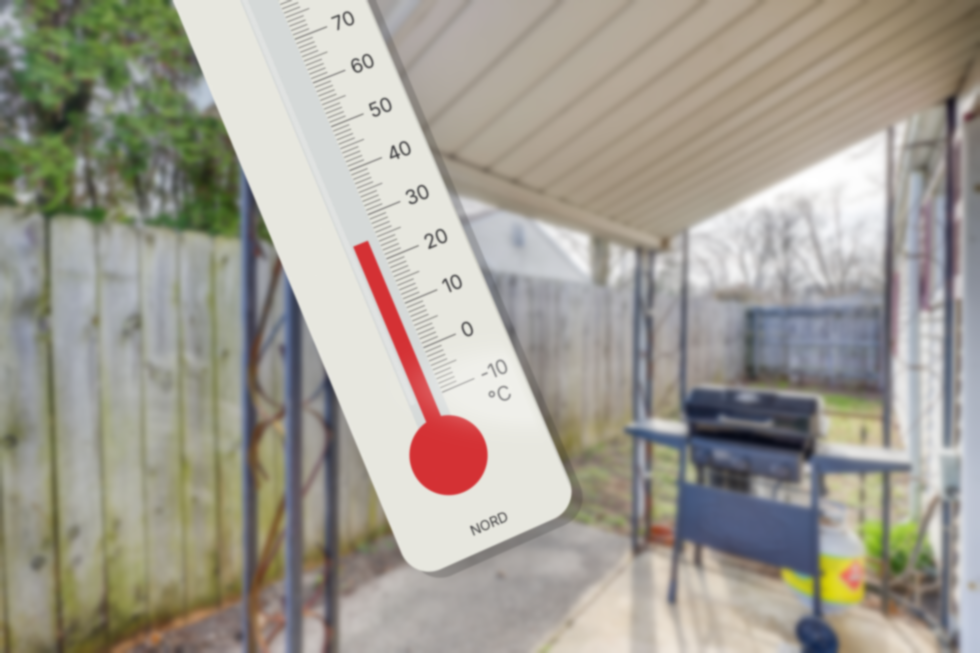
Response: 25; °C
